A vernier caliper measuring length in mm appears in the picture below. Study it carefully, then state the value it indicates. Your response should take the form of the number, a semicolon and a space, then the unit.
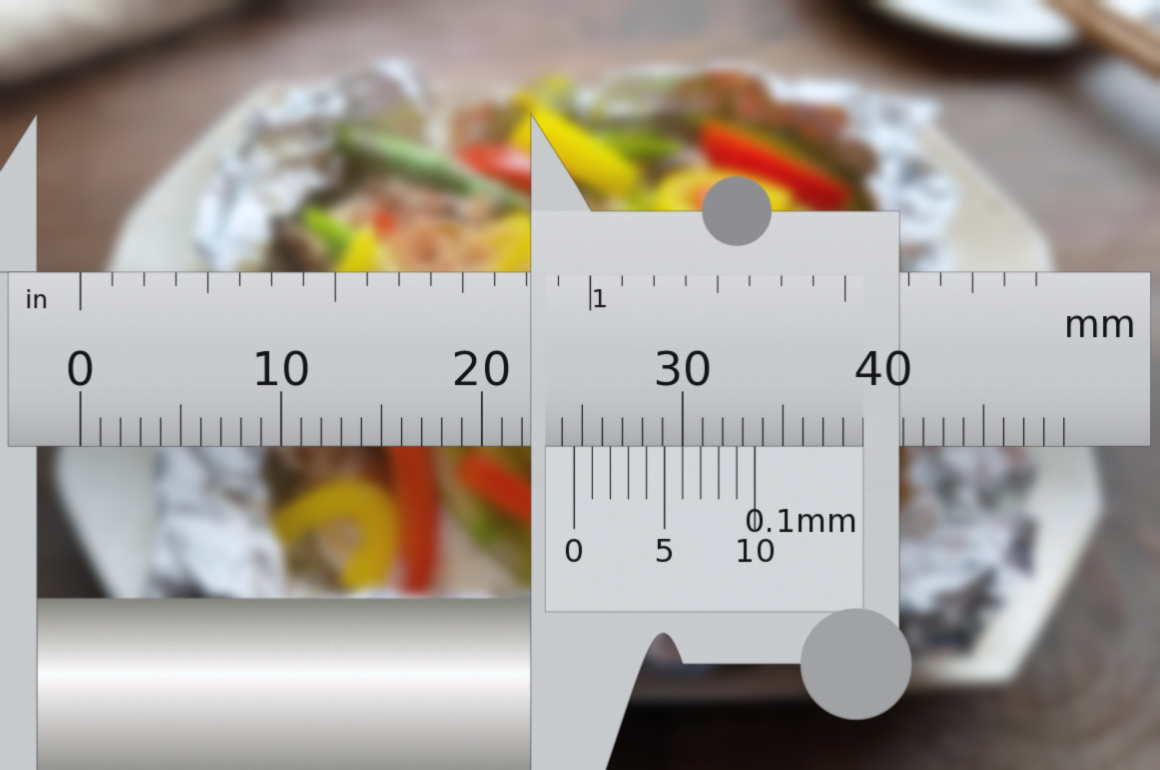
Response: 24.6; mm
